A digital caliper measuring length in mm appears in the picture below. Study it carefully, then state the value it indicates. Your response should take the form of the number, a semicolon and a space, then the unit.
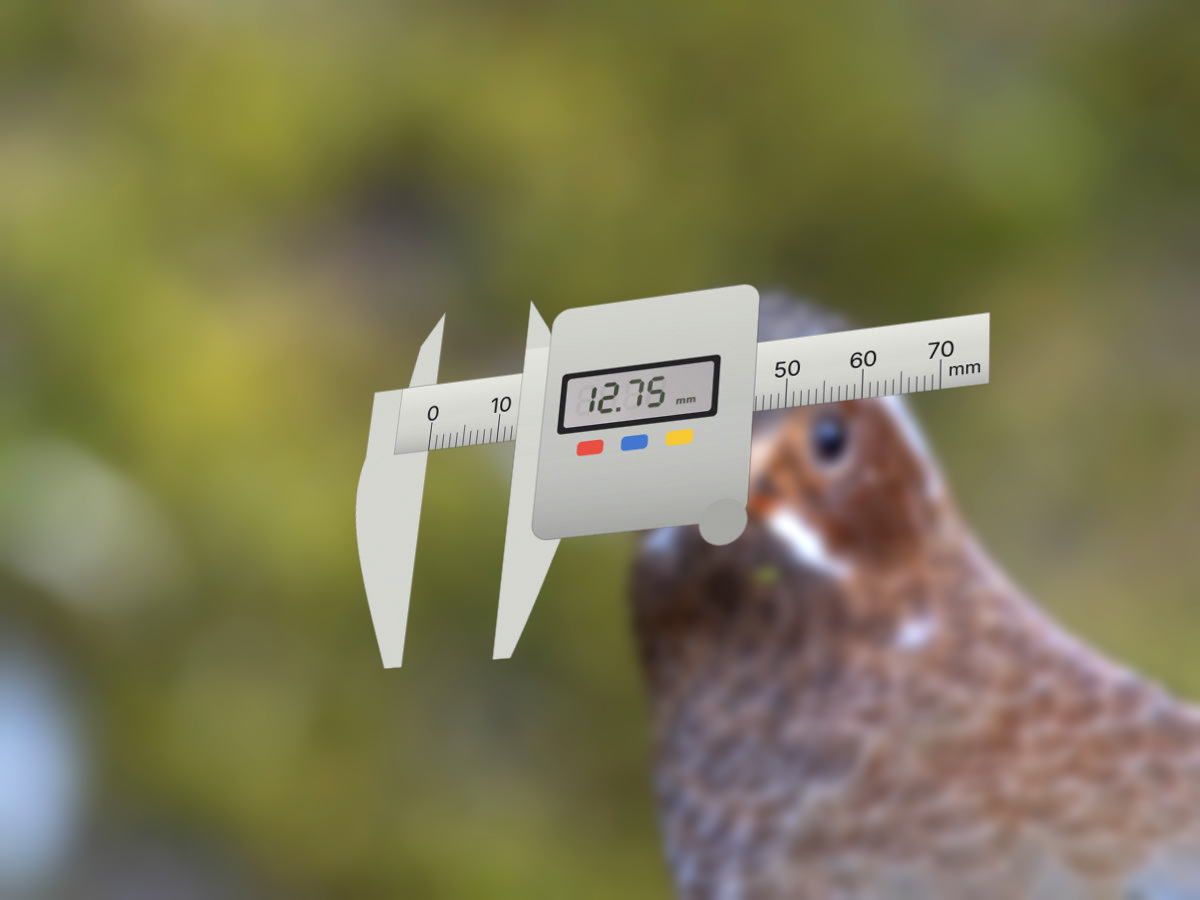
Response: 12.75; mm
